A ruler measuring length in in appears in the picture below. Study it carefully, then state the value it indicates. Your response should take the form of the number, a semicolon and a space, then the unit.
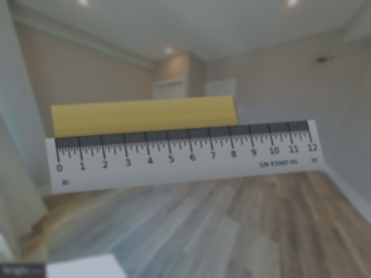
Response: 8.5; in
